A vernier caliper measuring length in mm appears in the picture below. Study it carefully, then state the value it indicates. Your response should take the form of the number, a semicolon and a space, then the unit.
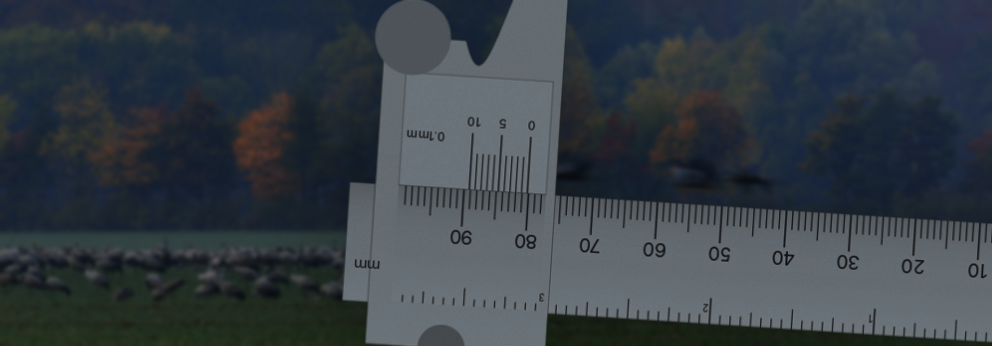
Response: 80.2; mm
